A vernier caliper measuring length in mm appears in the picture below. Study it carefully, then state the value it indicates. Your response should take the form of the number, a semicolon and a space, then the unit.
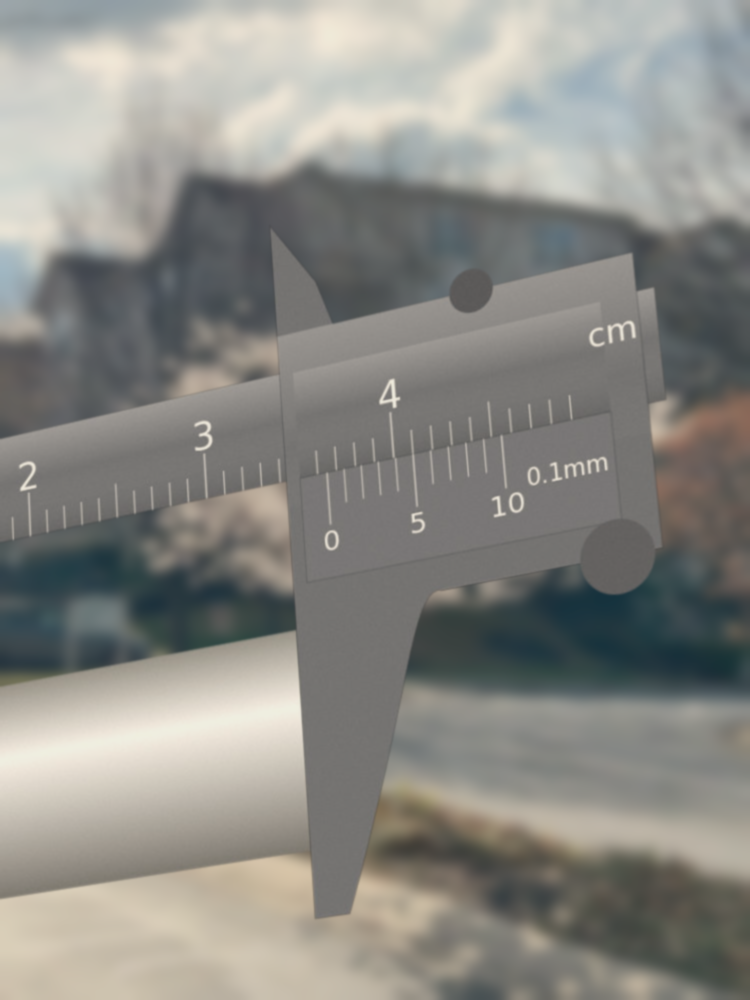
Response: 36.5; mm
